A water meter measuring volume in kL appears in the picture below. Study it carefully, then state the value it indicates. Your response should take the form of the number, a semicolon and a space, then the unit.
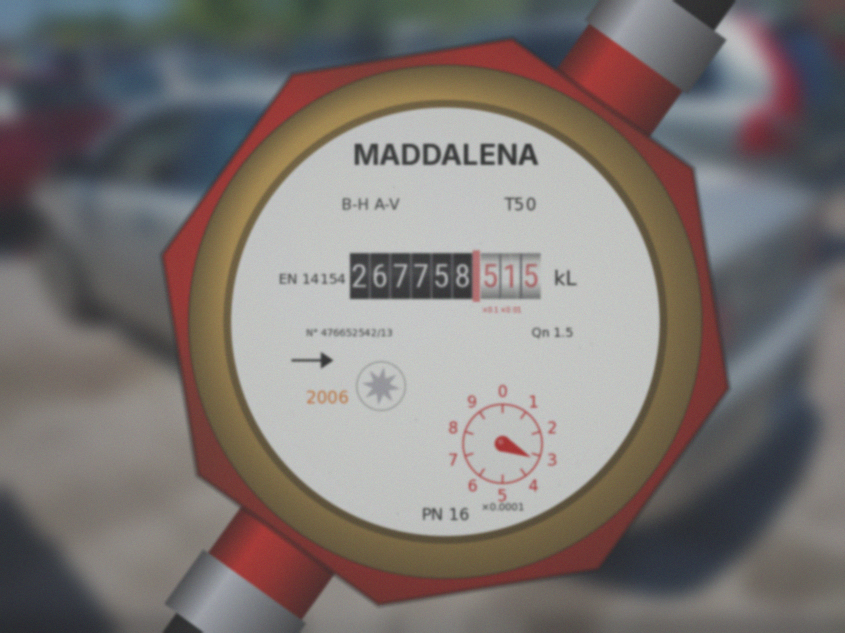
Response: 267758.5153; kL
